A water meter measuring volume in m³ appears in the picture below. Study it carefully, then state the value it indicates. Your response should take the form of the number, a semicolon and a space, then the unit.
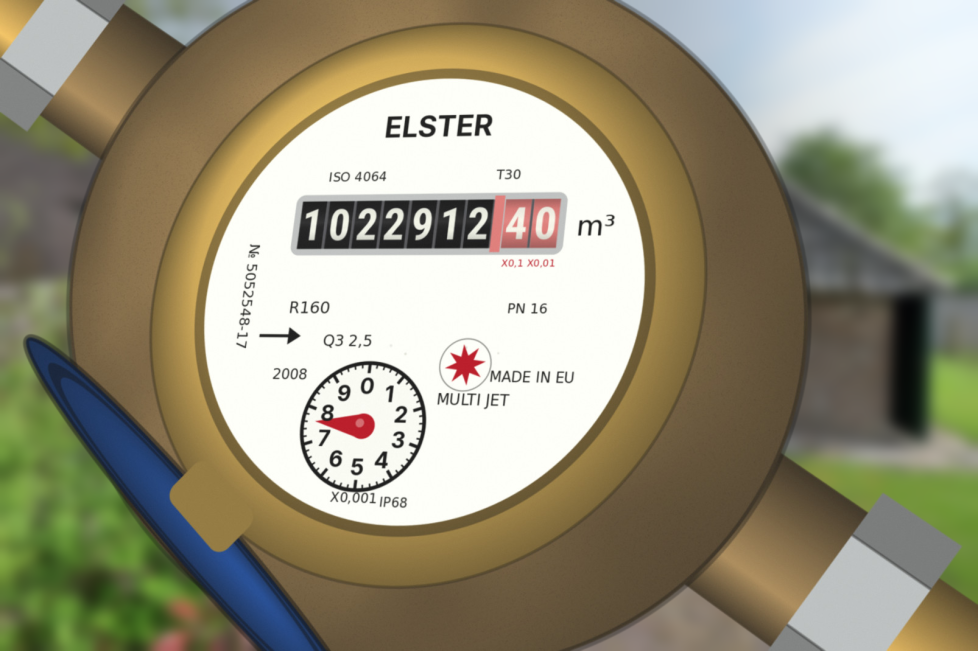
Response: 1022912.407; m³
